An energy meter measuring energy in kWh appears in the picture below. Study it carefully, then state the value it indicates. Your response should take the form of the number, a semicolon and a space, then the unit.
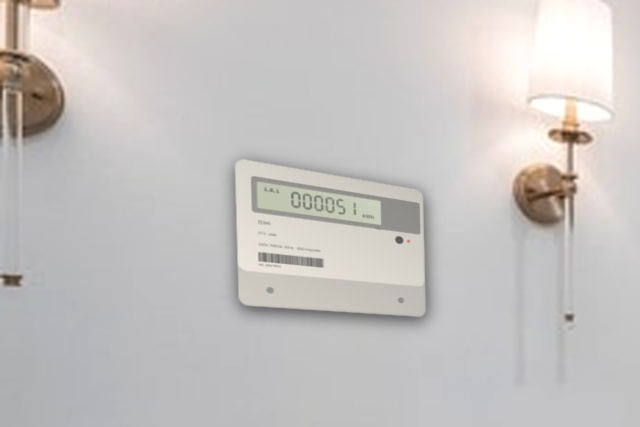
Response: 51; kWh
